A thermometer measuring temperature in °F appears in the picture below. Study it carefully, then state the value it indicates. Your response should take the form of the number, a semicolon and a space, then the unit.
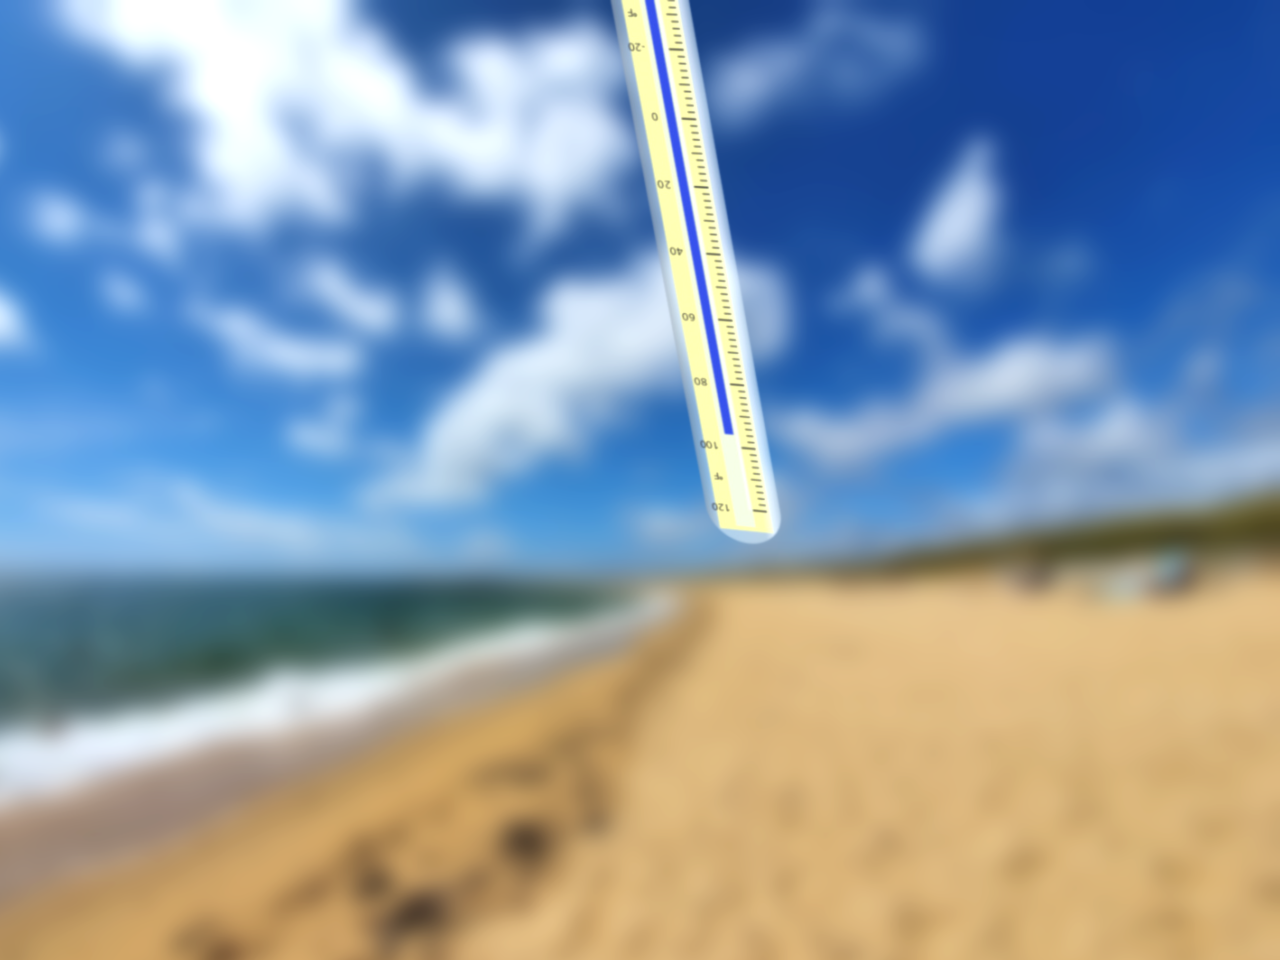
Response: 96; °F
